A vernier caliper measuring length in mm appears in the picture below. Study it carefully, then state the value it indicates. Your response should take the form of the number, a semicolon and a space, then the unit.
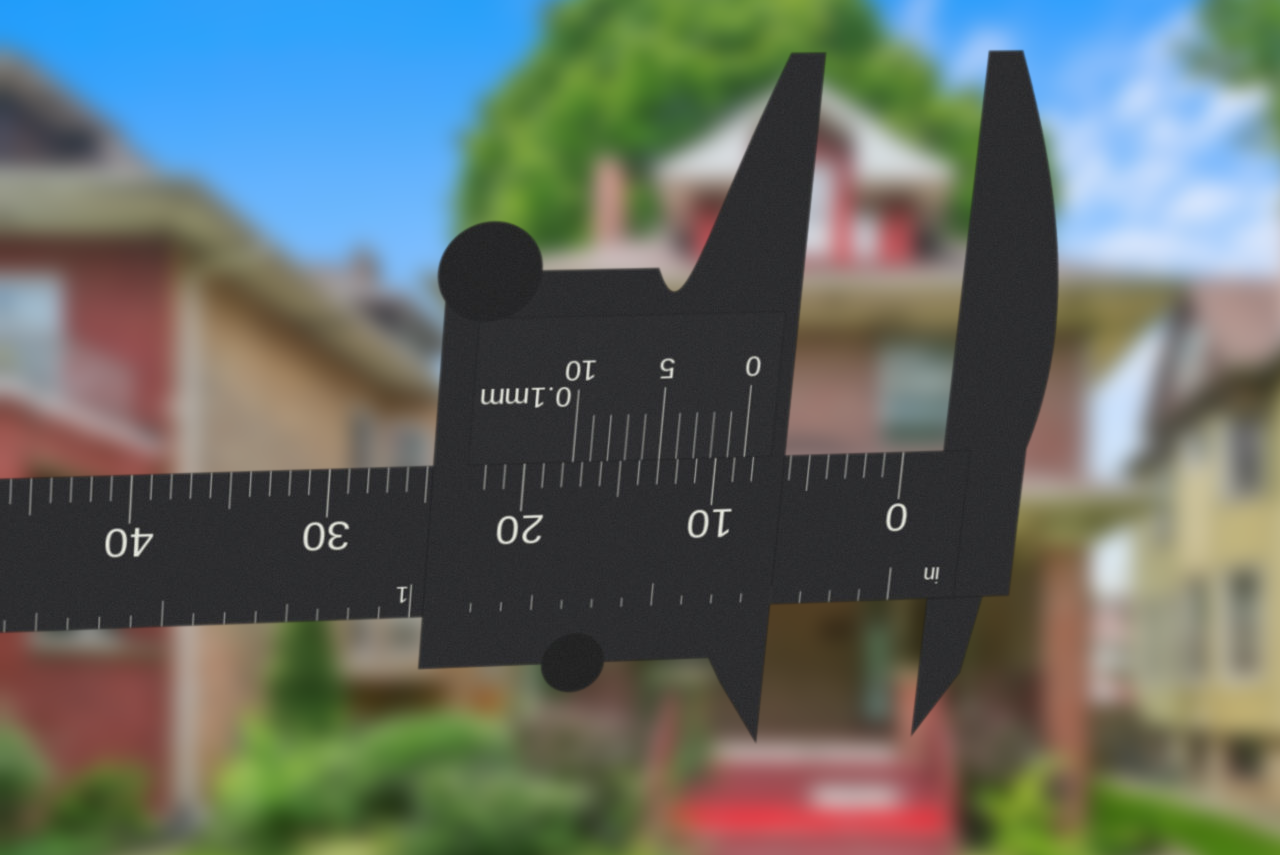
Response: 8.5; mm
